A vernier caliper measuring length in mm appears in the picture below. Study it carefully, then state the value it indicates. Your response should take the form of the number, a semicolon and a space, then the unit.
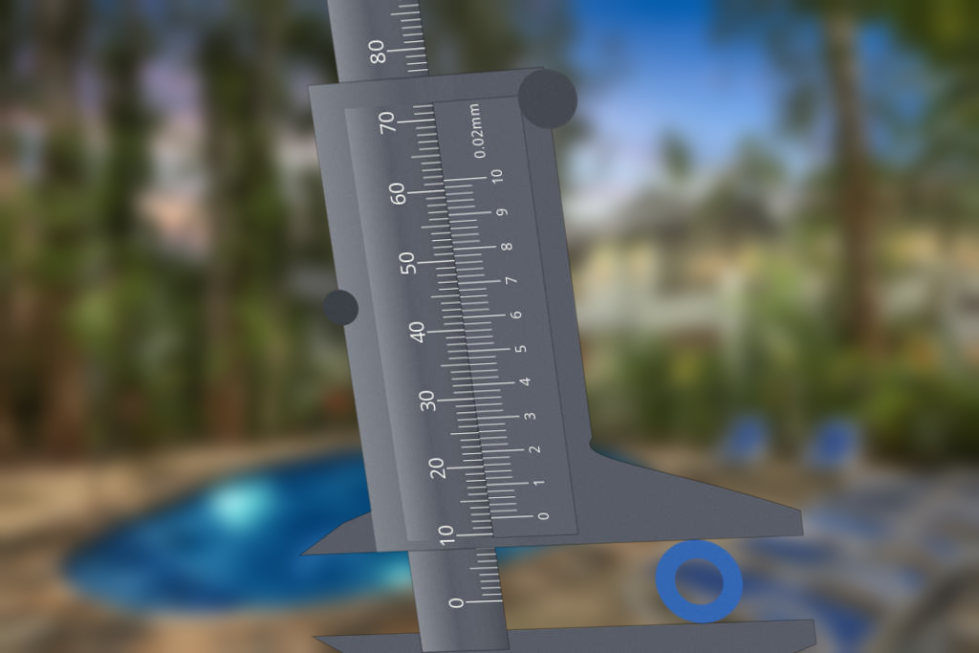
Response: 12.4; mm
